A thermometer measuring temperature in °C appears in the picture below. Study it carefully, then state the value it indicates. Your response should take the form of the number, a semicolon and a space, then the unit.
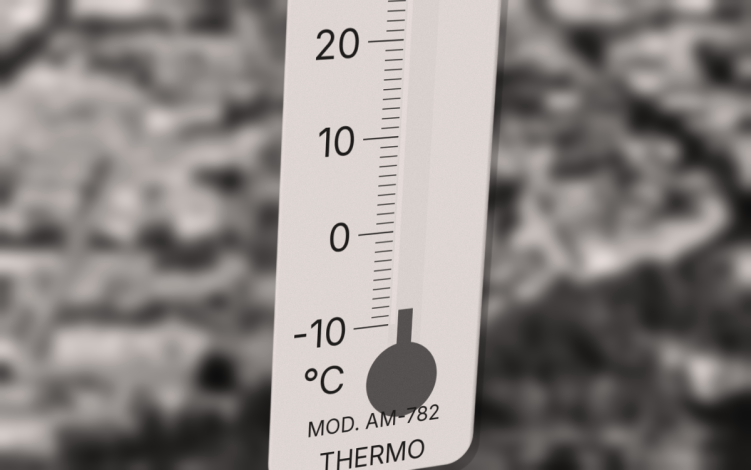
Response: -8.5; °C
